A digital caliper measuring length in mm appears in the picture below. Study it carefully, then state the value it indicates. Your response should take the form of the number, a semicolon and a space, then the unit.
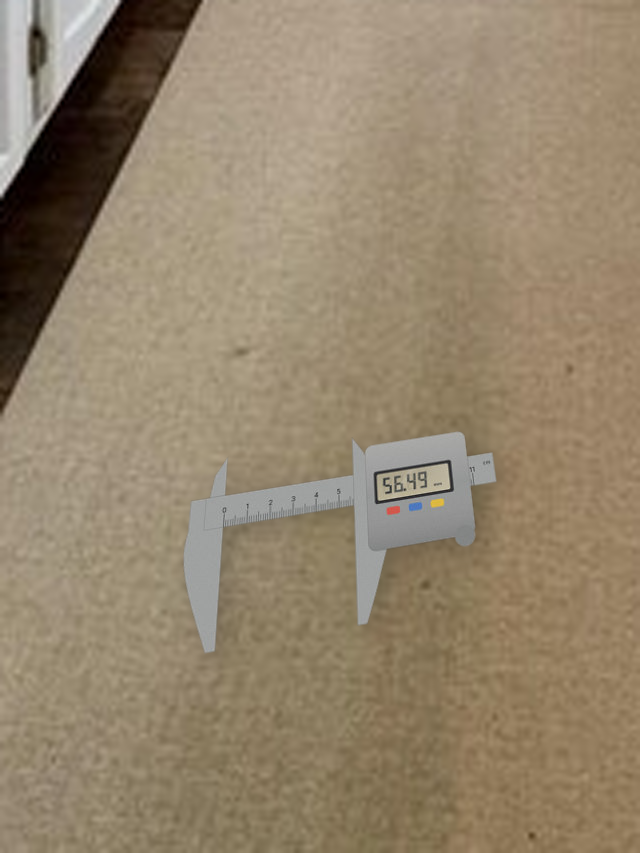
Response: 56.49; mm
